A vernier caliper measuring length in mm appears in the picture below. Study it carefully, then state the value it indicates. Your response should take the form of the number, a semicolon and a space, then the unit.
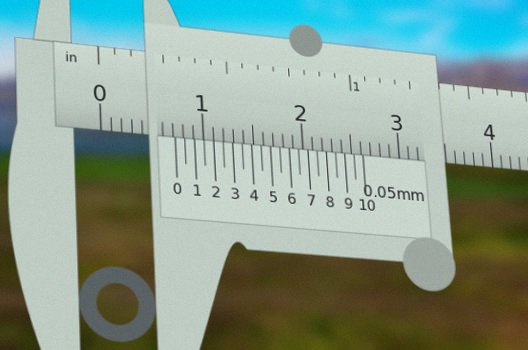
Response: 7.2; mm
